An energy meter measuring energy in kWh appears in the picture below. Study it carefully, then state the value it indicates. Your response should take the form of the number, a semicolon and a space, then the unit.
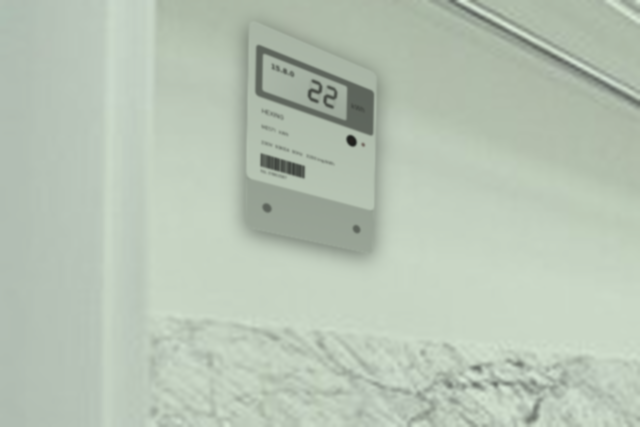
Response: 22; kWh
